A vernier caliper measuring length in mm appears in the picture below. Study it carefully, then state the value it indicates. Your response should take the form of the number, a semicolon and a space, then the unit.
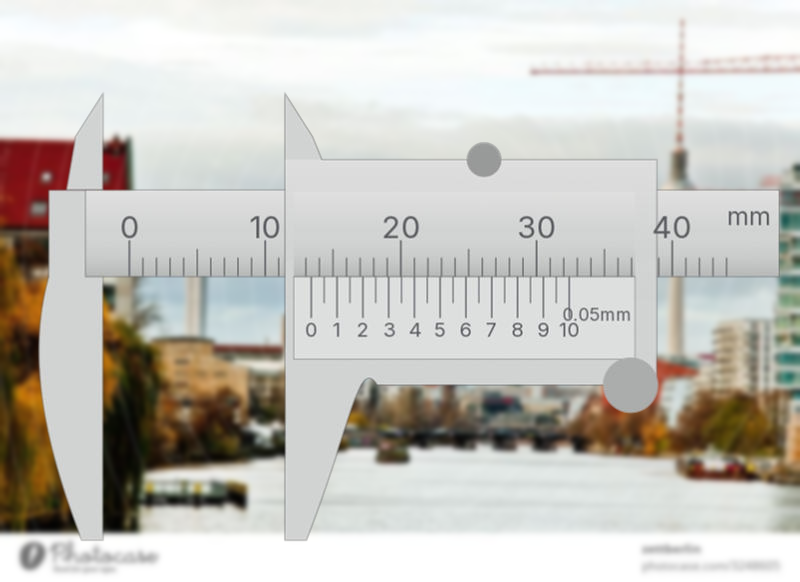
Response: 13.4; mm
